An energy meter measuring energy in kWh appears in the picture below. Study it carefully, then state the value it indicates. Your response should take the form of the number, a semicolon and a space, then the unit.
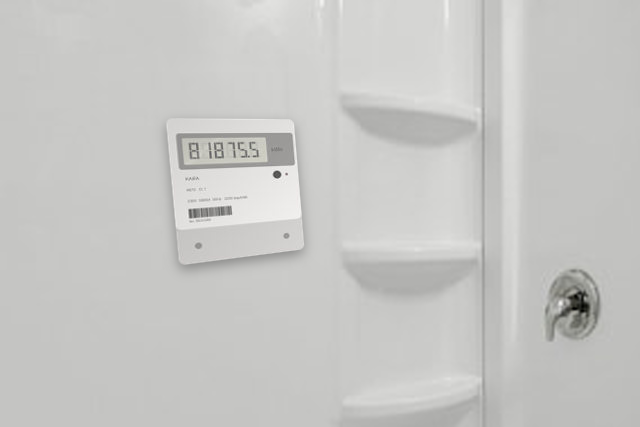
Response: 81875.5; kWh
